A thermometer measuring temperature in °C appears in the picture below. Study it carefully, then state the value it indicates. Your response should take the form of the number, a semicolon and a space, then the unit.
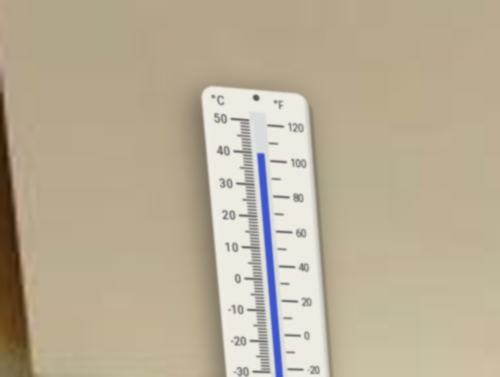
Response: 40; °C
